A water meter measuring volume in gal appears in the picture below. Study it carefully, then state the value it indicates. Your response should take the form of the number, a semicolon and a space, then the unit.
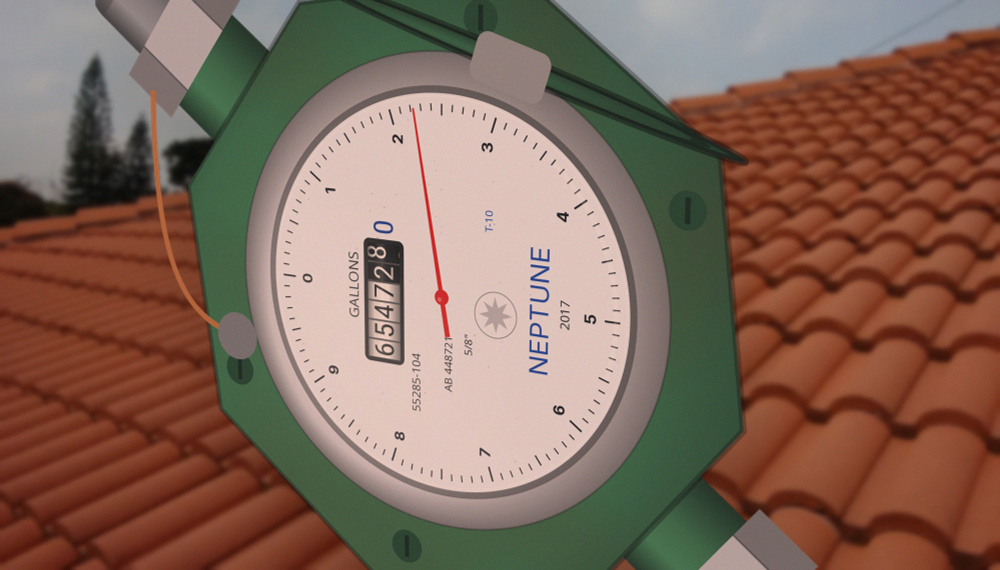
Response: 6547282.2; gal
